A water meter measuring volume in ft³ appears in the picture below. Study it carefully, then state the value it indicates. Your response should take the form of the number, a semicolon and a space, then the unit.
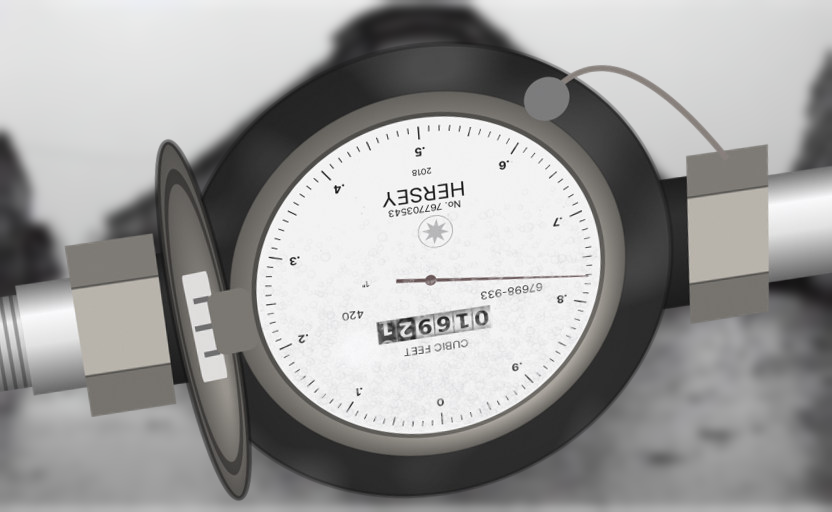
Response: 16920.77; ft³
